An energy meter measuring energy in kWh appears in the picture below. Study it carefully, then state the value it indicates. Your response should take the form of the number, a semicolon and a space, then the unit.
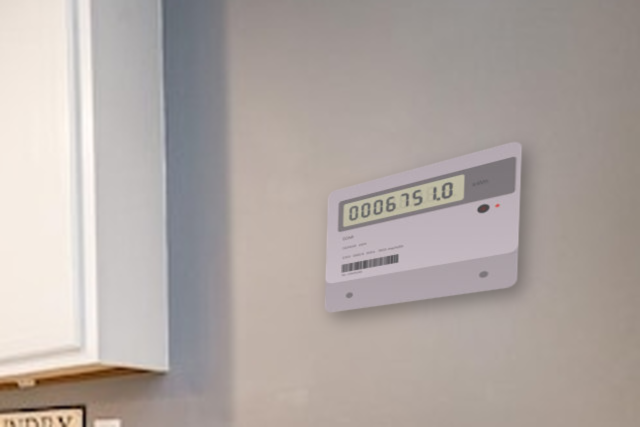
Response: 6751.0; kWh
